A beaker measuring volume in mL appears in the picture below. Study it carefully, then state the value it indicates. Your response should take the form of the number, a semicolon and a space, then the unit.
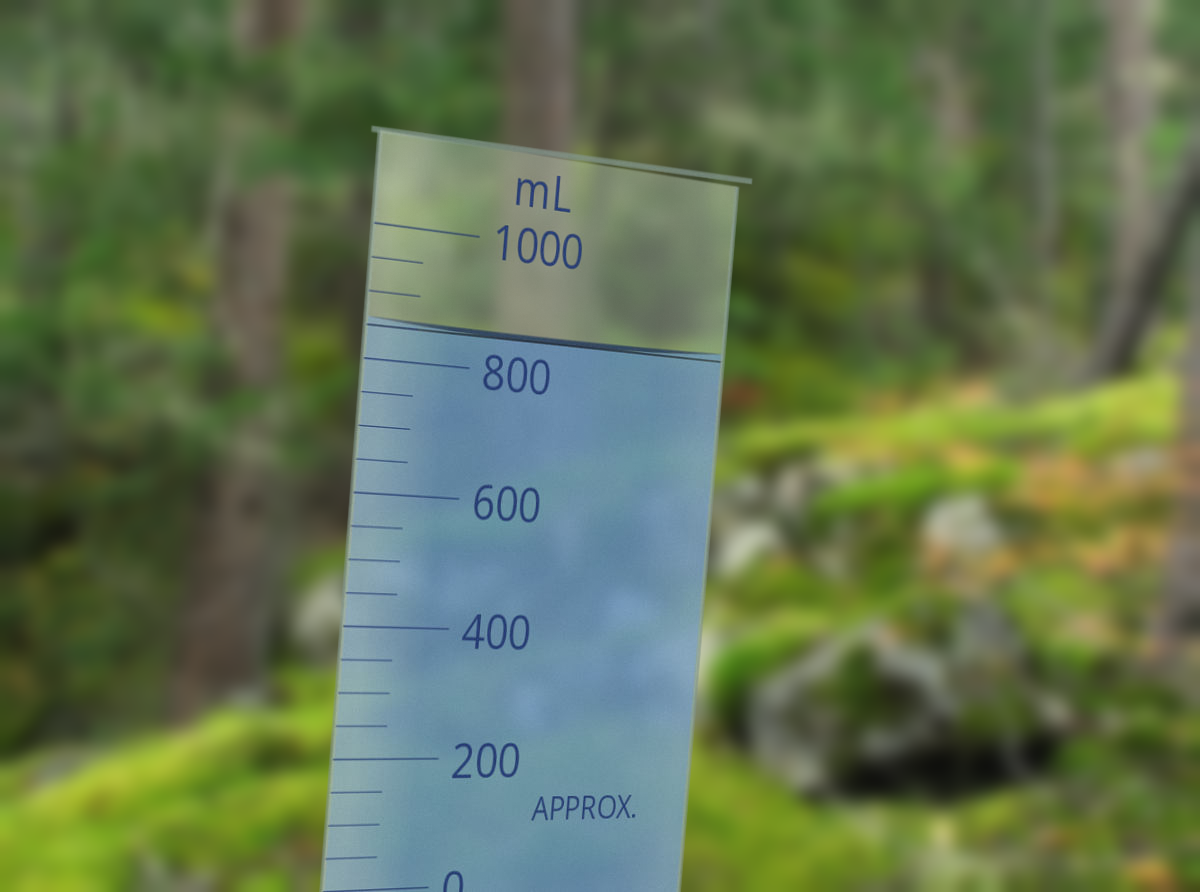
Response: 850; mL
